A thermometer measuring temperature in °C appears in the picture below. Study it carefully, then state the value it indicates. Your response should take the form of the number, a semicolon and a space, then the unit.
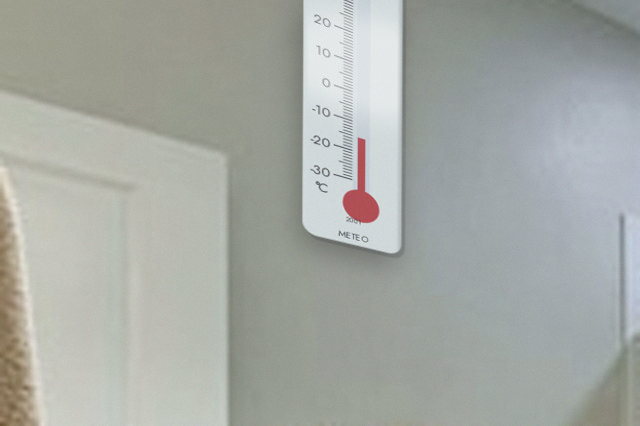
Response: -15; °C
